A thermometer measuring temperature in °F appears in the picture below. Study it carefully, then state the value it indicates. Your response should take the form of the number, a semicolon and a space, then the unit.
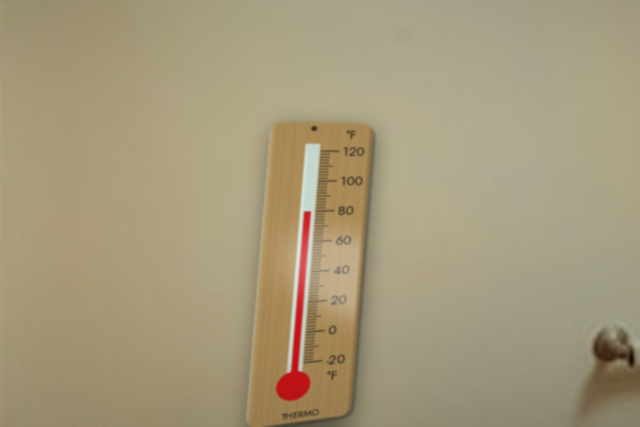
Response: 80; °F
